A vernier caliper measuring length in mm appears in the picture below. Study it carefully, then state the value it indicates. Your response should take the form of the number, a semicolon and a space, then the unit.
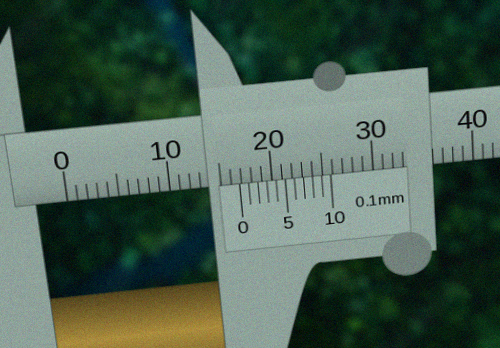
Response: 16.8; mm
